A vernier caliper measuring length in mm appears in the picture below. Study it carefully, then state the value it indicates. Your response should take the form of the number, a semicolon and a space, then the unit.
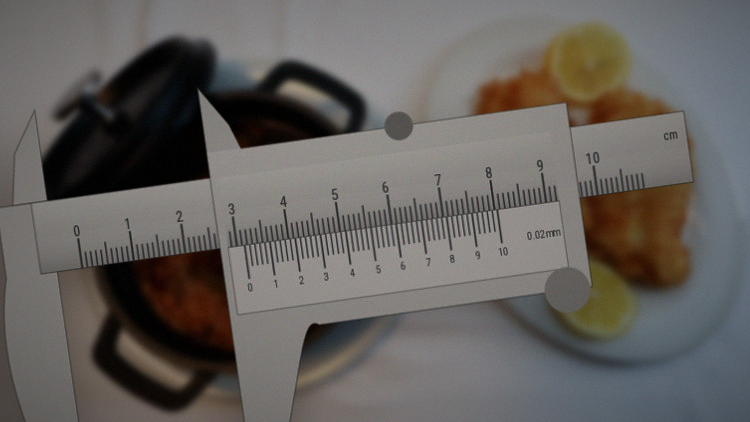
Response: 31.5; mm
